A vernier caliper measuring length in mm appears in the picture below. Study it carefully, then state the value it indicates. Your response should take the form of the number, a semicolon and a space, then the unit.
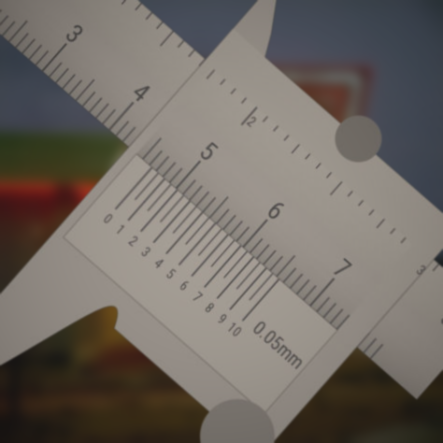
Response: 46.4; mm
